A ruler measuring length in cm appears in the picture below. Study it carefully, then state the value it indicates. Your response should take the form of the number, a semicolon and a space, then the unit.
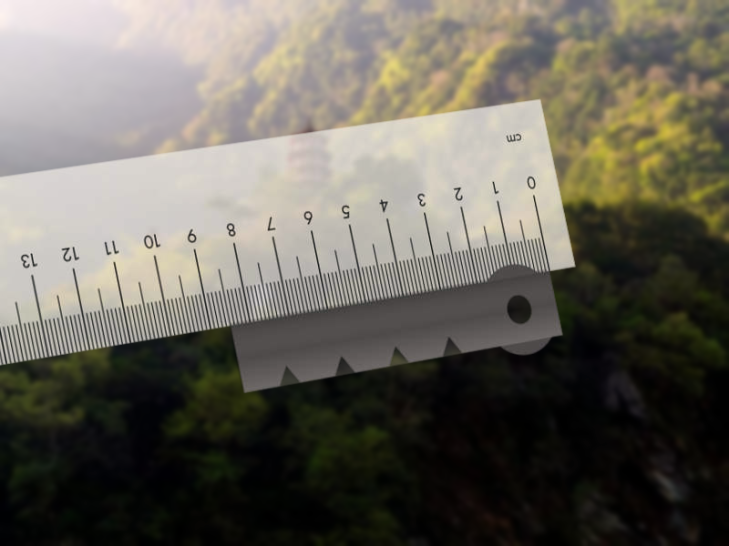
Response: 8.5; cm
